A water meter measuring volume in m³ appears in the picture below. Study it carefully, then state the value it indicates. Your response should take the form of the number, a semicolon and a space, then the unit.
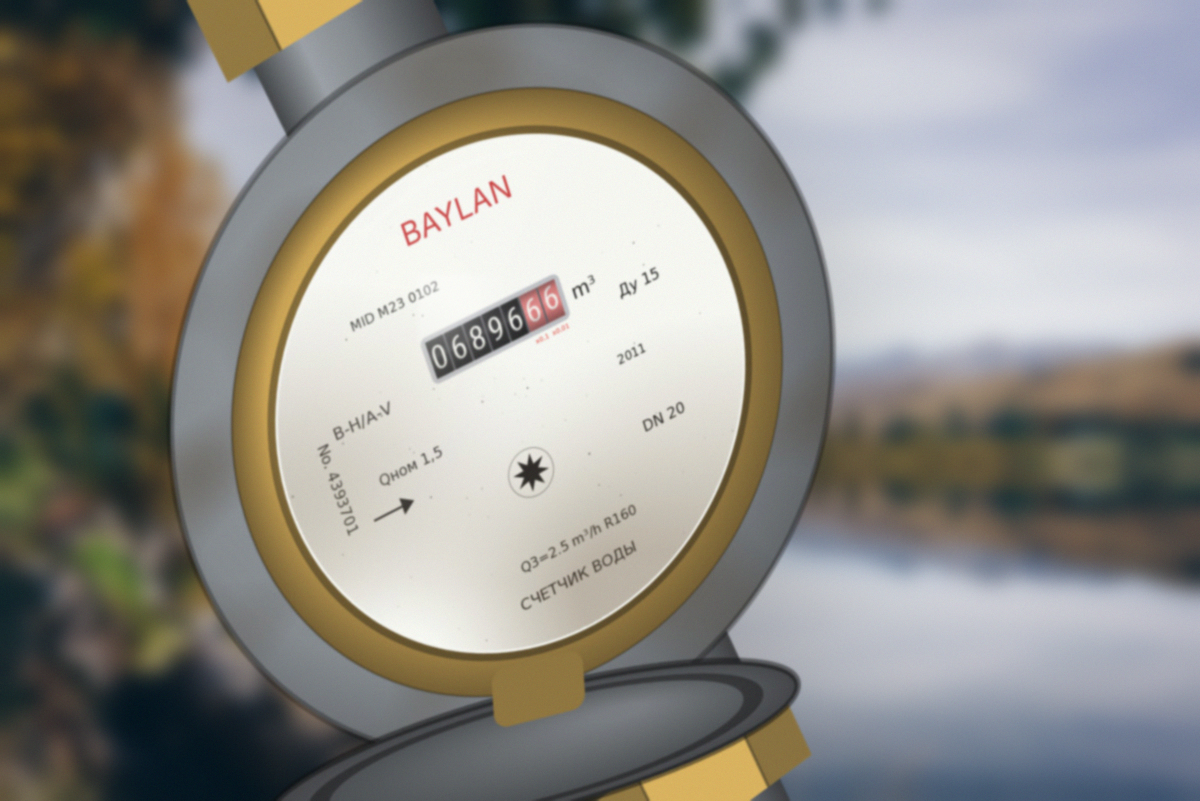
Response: 6896.66; m³
